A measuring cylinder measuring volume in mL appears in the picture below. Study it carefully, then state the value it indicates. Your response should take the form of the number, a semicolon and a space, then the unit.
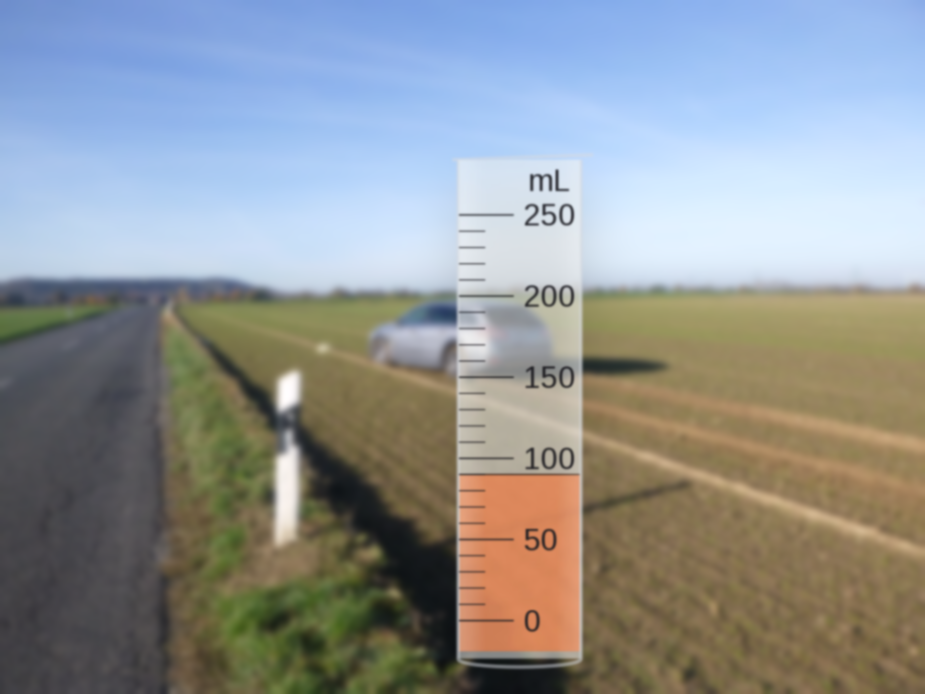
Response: 90; mL
